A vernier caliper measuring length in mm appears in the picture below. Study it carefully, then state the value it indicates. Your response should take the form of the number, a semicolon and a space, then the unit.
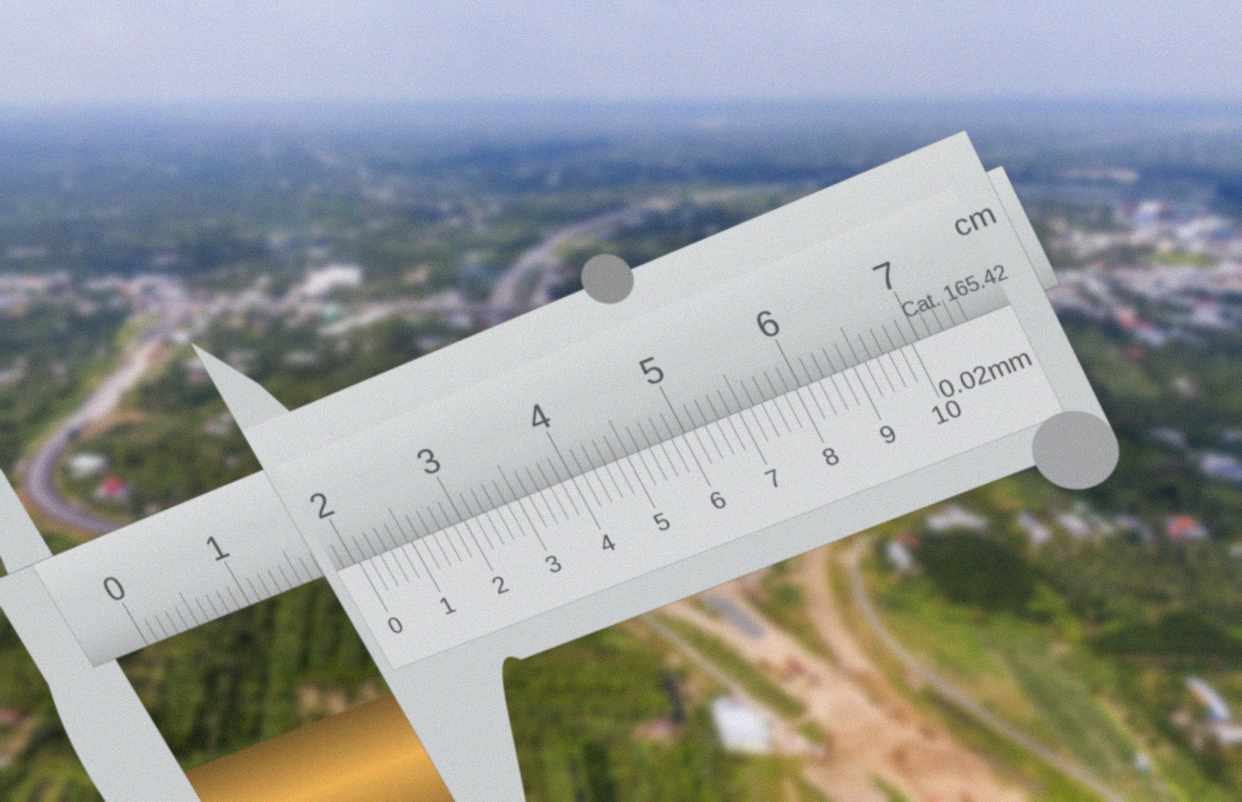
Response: 20.4; mm
